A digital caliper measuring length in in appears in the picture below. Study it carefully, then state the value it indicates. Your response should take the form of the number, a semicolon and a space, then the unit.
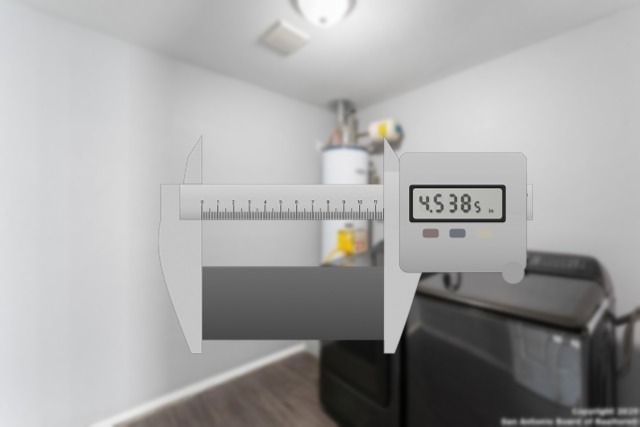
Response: 4.5385; in
